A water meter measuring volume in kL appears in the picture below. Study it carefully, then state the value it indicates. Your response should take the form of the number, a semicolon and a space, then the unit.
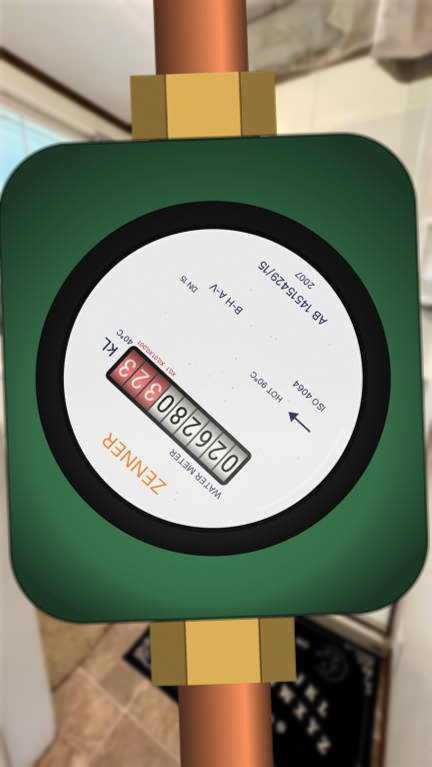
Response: 26280.323; kL
